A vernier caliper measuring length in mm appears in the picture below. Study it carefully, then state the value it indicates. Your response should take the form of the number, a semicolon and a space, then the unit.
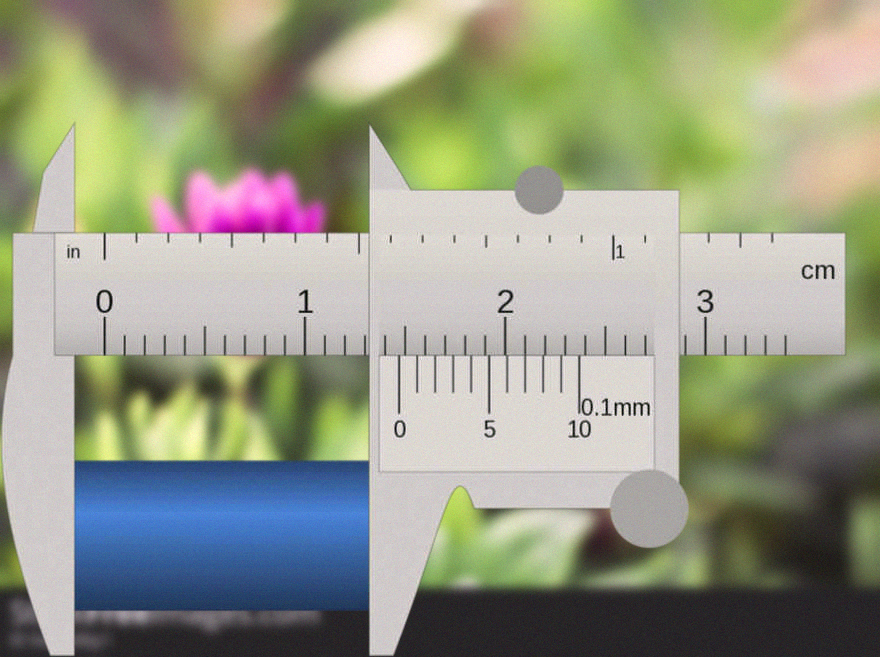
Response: 14.7; mm
